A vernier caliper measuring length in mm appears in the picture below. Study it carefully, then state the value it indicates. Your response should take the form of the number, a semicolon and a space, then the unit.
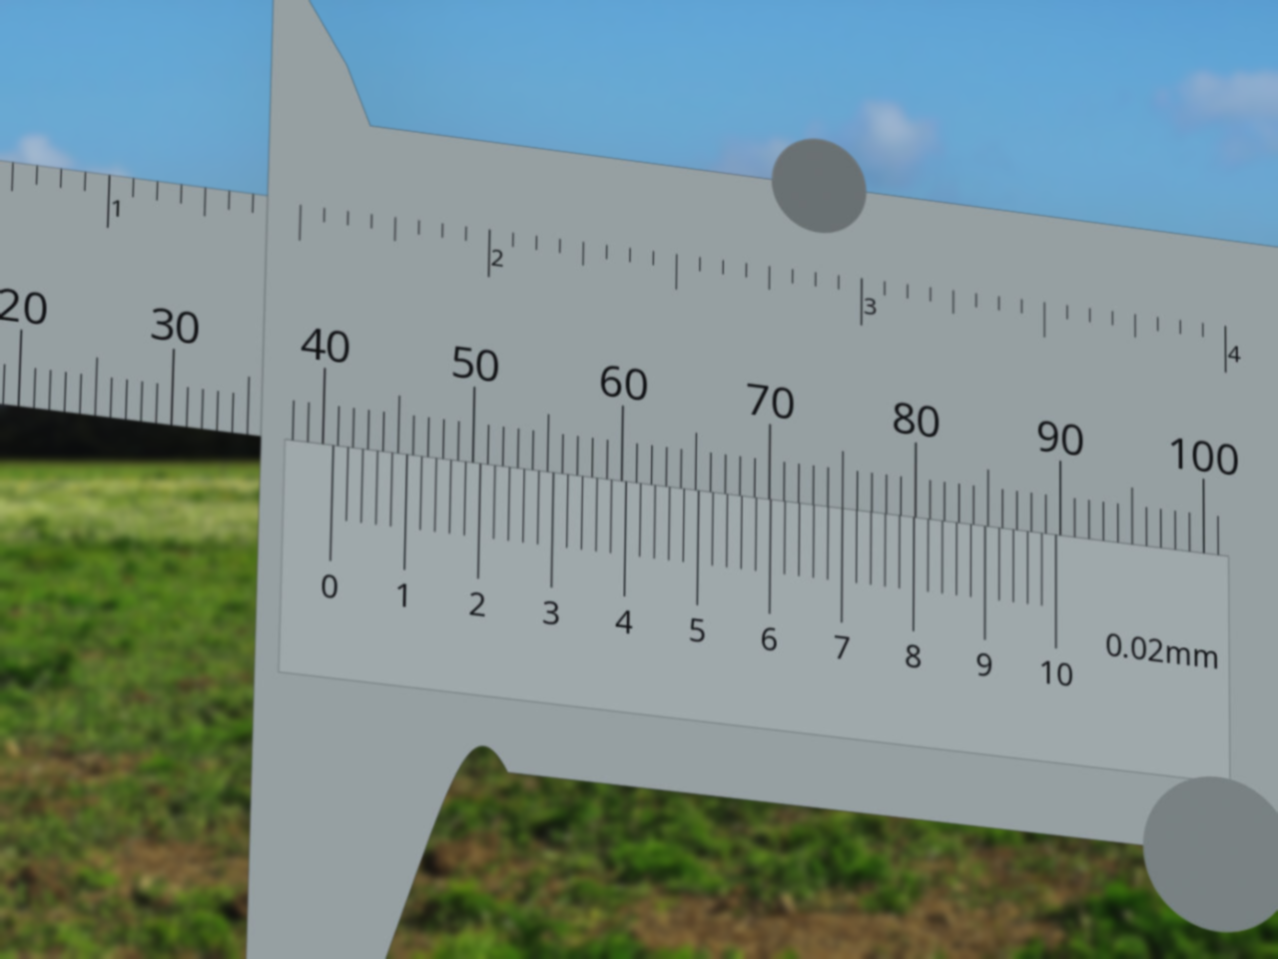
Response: 40.7; mm
